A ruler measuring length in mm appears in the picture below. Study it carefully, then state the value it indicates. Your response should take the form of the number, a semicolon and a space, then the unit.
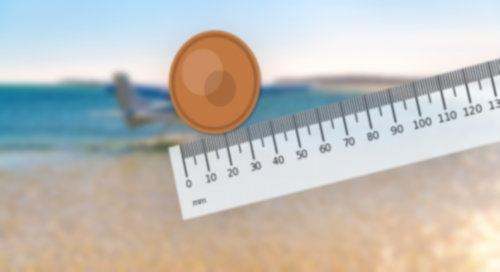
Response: 40; mm
